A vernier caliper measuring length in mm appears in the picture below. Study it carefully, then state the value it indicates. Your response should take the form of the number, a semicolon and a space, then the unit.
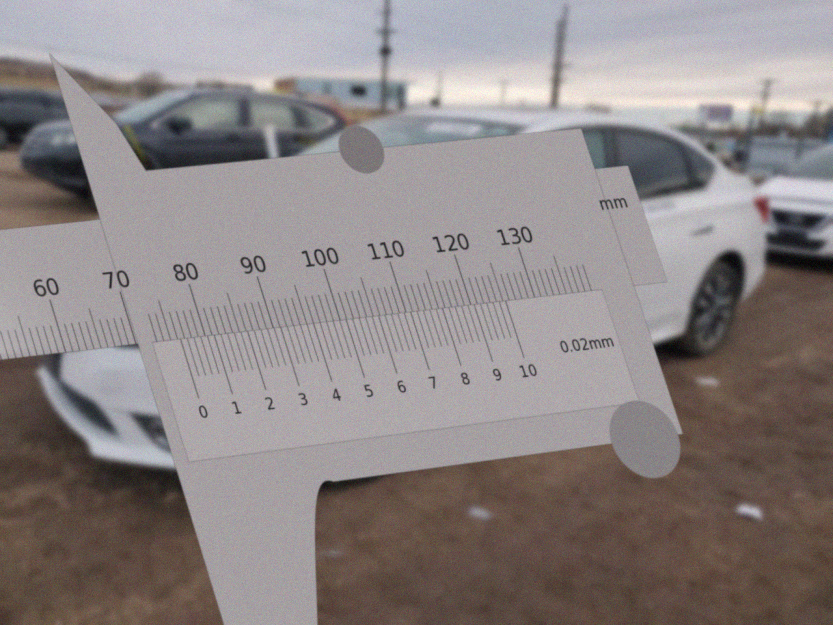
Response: 76.4; mm
